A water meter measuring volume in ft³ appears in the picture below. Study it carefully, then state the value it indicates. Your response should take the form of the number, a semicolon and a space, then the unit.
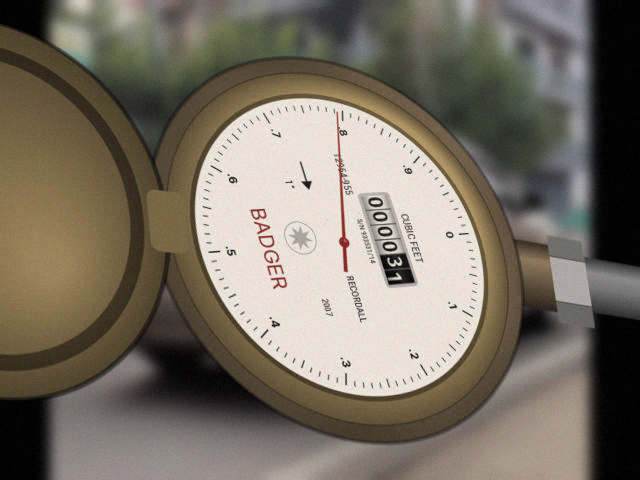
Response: 30.79; ft³
